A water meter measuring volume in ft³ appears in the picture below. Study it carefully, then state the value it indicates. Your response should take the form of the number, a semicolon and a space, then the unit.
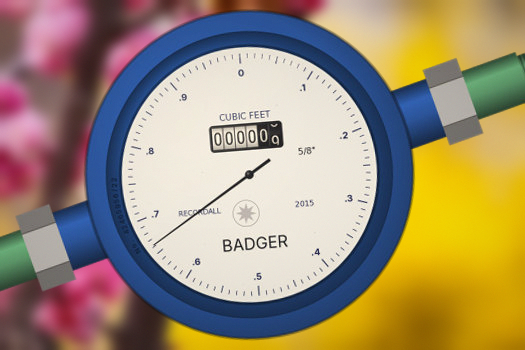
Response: 8.66; ft³
